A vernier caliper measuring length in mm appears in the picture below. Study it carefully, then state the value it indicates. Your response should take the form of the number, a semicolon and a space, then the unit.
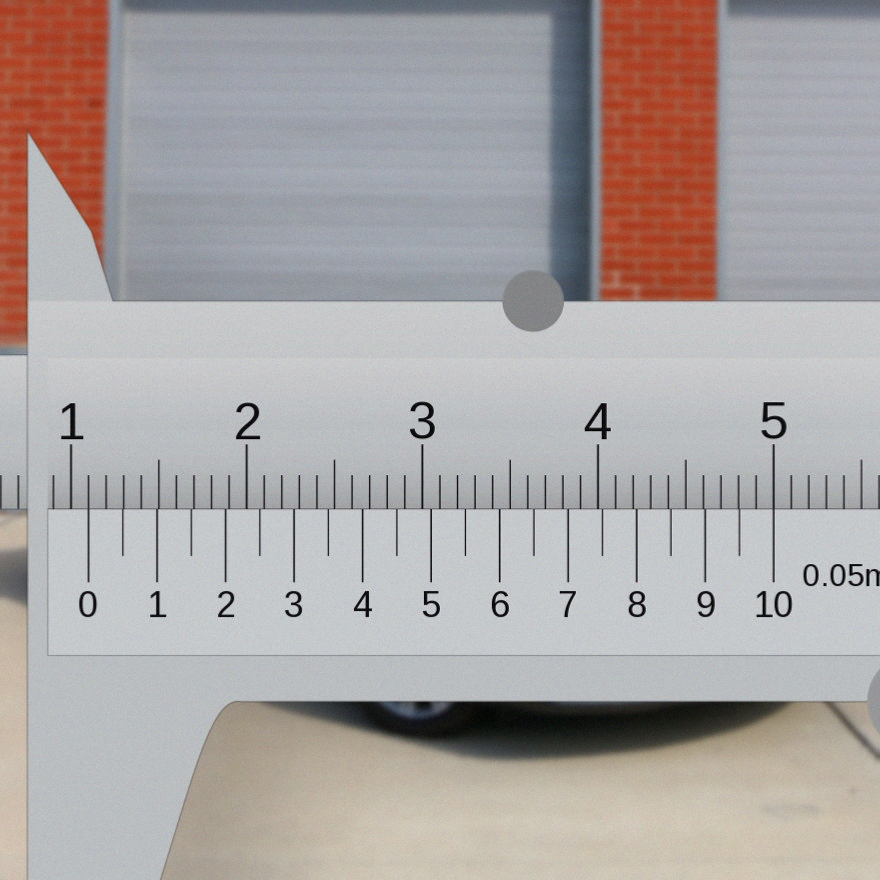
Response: 11.0; mm
